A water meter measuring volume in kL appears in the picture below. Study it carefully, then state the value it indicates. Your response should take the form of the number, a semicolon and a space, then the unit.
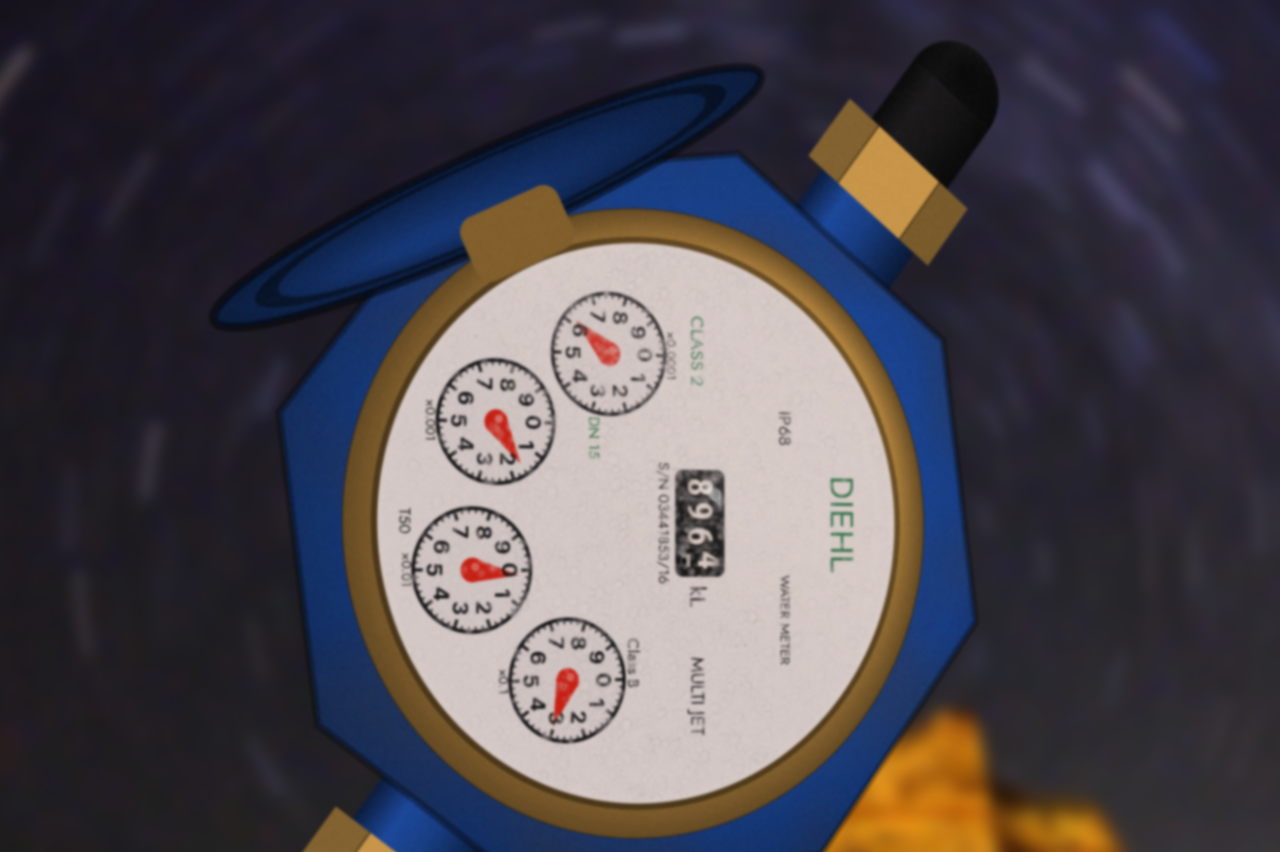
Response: 8964.3016; kL
